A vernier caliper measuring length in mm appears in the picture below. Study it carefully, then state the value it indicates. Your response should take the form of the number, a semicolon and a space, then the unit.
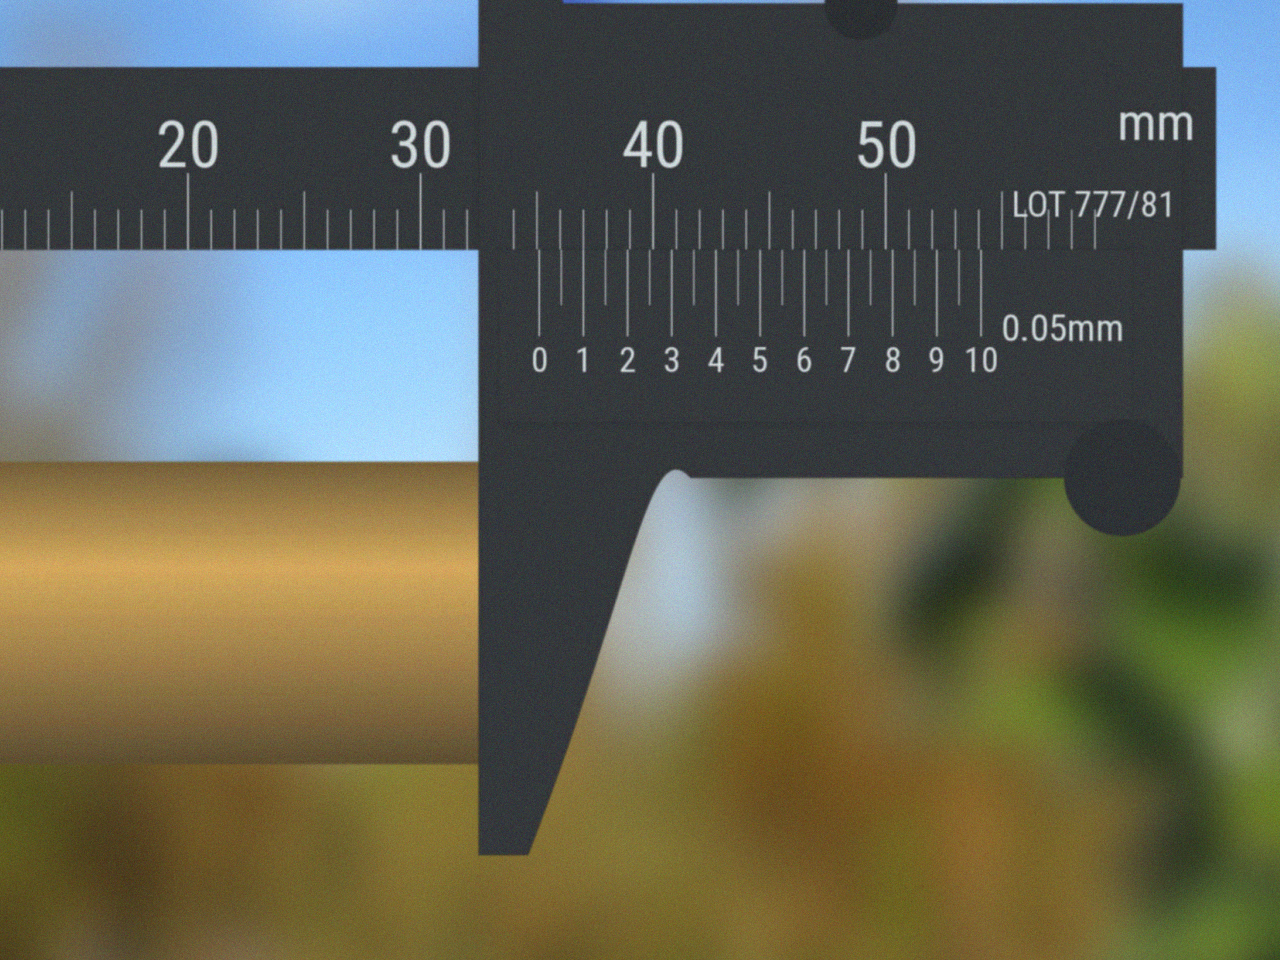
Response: 35.1; mm
